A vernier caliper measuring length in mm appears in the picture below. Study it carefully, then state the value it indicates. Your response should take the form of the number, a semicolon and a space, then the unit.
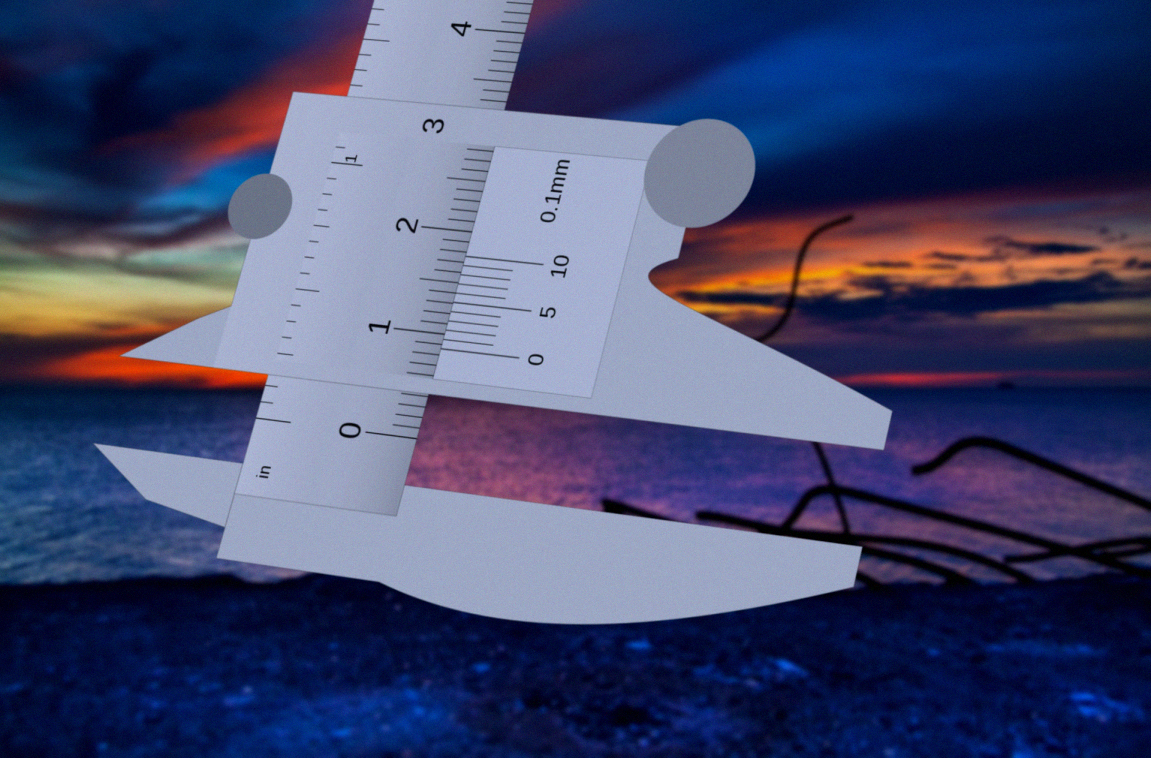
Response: 8.6; mm
